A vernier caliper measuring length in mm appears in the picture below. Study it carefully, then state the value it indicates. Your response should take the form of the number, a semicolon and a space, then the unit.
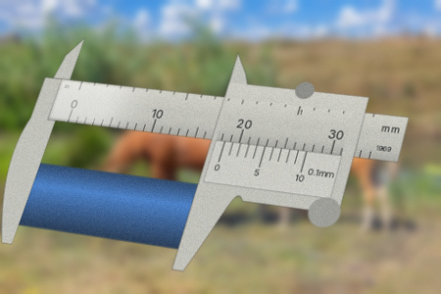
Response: 18.4; mm
